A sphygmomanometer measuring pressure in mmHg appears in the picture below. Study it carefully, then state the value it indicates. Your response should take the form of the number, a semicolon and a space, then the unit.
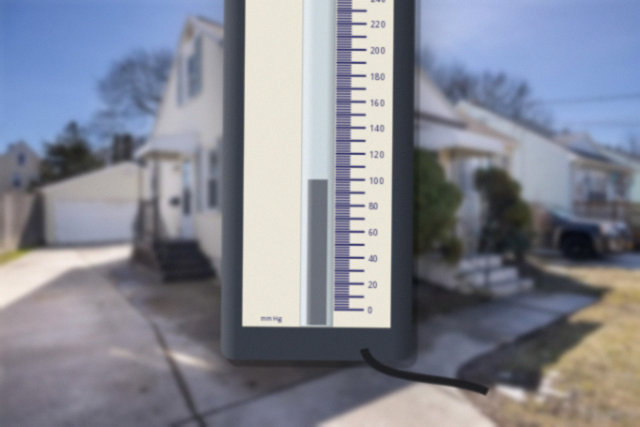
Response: 100; mmHg
